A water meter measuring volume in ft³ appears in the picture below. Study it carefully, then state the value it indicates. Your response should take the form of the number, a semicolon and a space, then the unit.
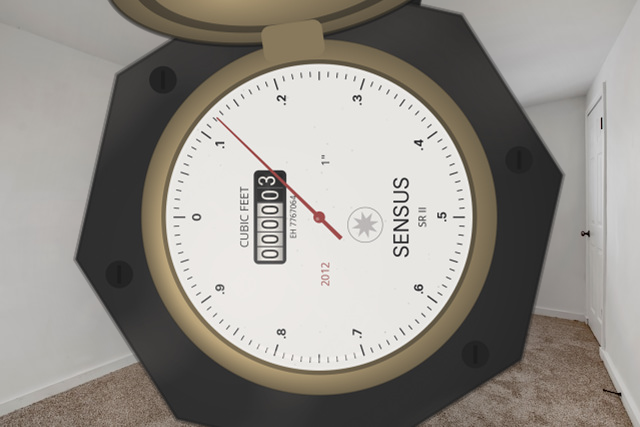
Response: 3.12; ft³
